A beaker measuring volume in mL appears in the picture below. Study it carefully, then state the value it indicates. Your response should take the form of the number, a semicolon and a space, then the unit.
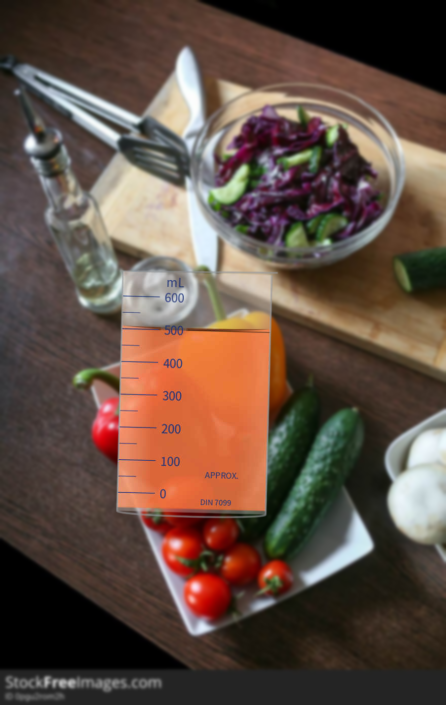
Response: 500; mL
